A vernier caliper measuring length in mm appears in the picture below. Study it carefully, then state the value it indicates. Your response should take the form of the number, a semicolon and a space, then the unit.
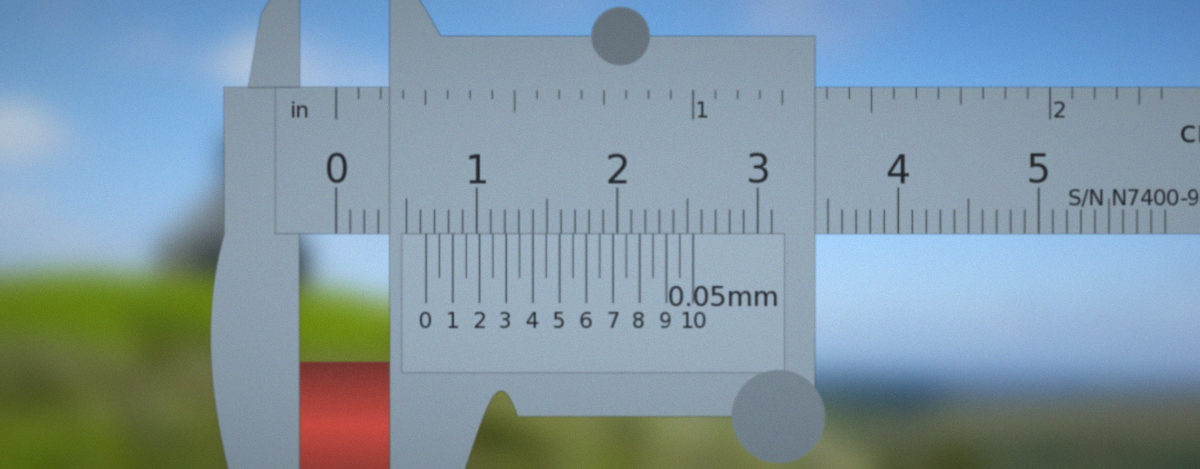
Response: 6.4; mm
